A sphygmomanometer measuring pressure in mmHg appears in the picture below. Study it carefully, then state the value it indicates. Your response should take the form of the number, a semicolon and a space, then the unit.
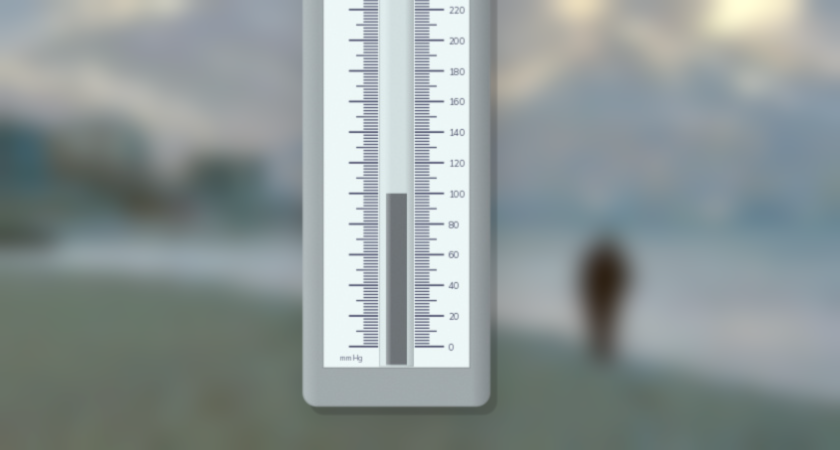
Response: 100; mmHg
